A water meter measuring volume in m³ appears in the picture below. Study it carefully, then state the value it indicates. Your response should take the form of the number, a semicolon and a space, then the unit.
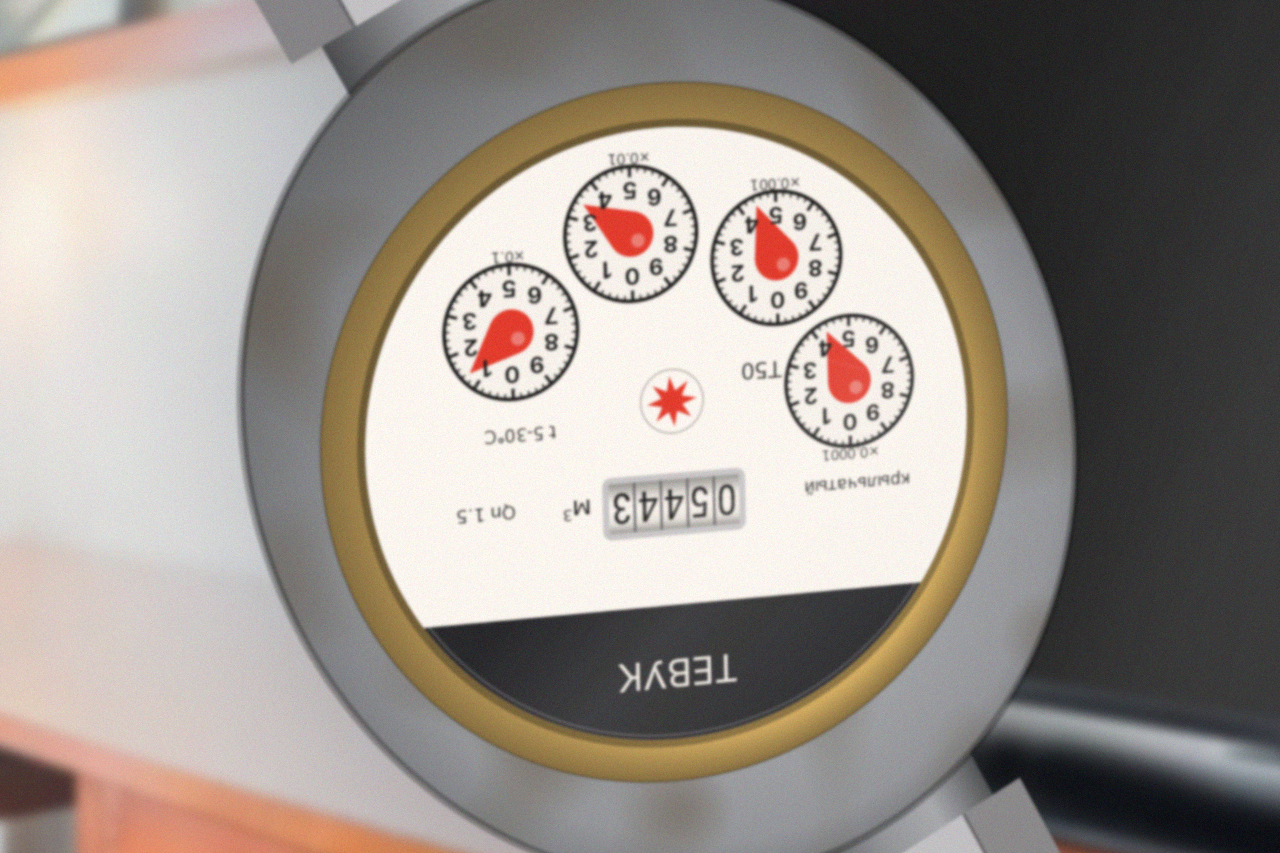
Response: 5443.1344; m³
